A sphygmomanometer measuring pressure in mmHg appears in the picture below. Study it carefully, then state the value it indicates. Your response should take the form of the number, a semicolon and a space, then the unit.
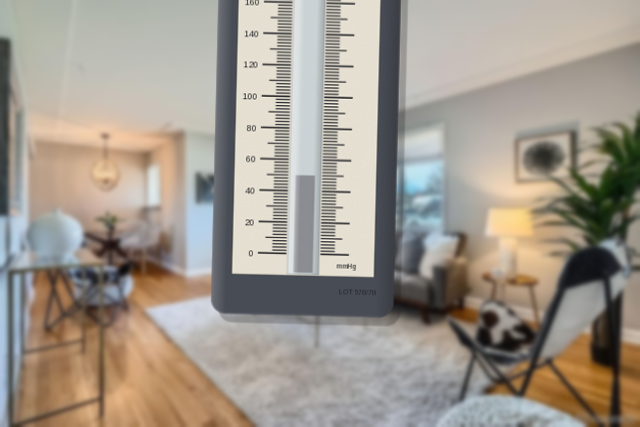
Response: 50; mmHg
